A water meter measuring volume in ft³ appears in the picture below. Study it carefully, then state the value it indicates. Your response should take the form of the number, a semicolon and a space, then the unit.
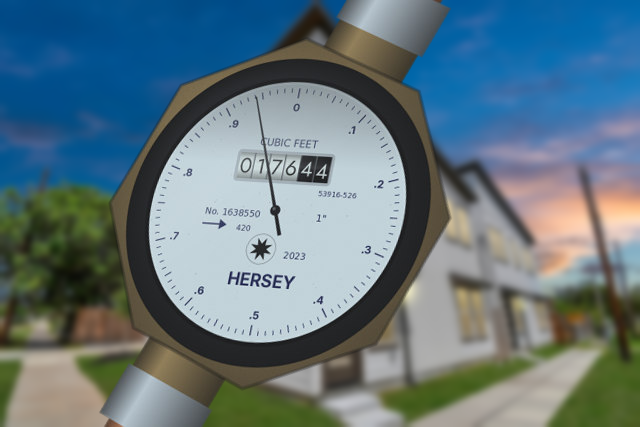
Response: 17643.94; ft³
